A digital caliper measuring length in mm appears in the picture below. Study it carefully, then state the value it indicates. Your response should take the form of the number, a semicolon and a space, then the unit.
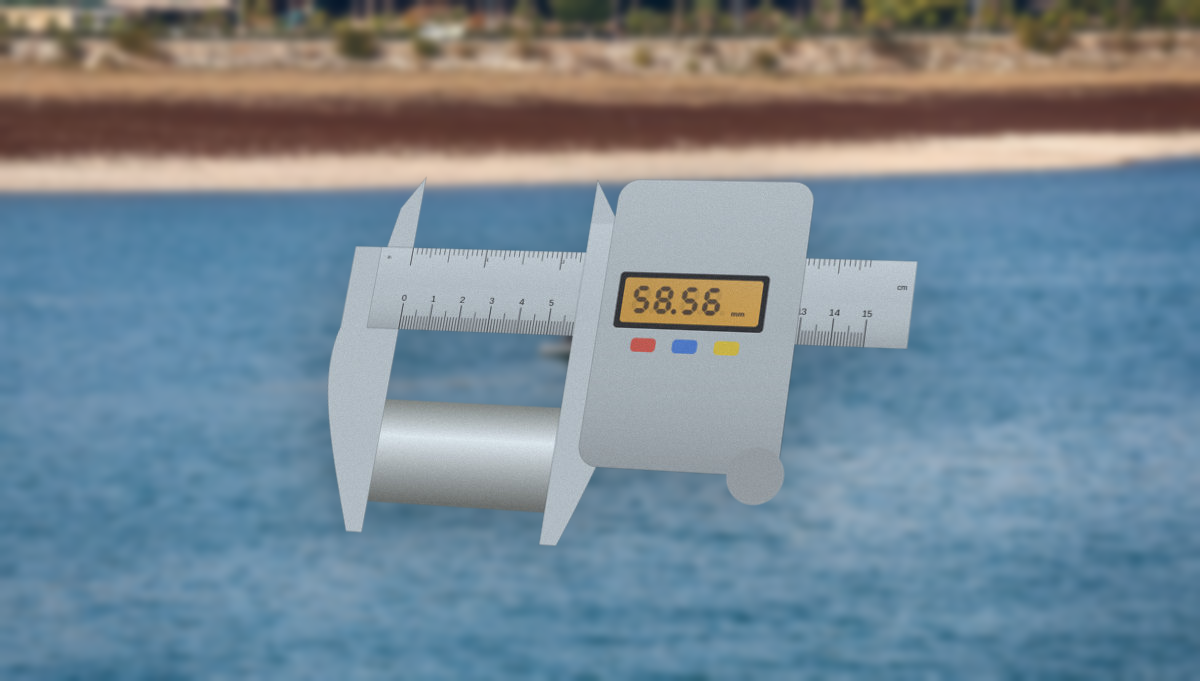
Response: 58.56; mm
